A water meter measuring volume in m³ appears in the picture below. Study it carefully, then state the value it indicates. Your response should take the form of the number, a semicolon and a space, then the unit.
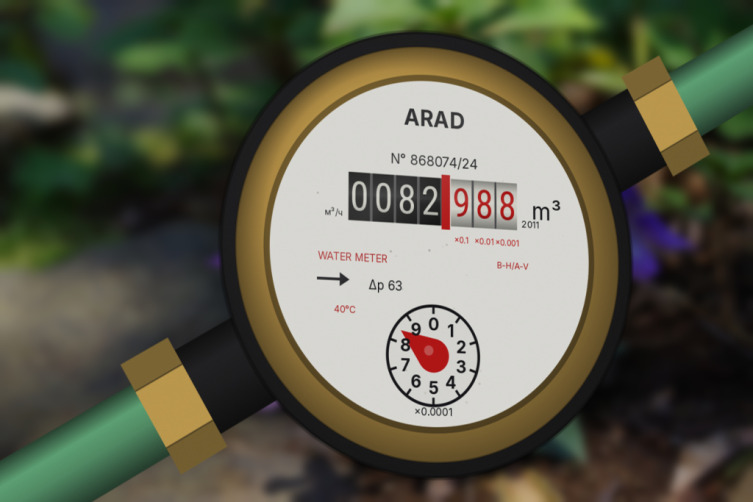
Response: 82.9888; m³
